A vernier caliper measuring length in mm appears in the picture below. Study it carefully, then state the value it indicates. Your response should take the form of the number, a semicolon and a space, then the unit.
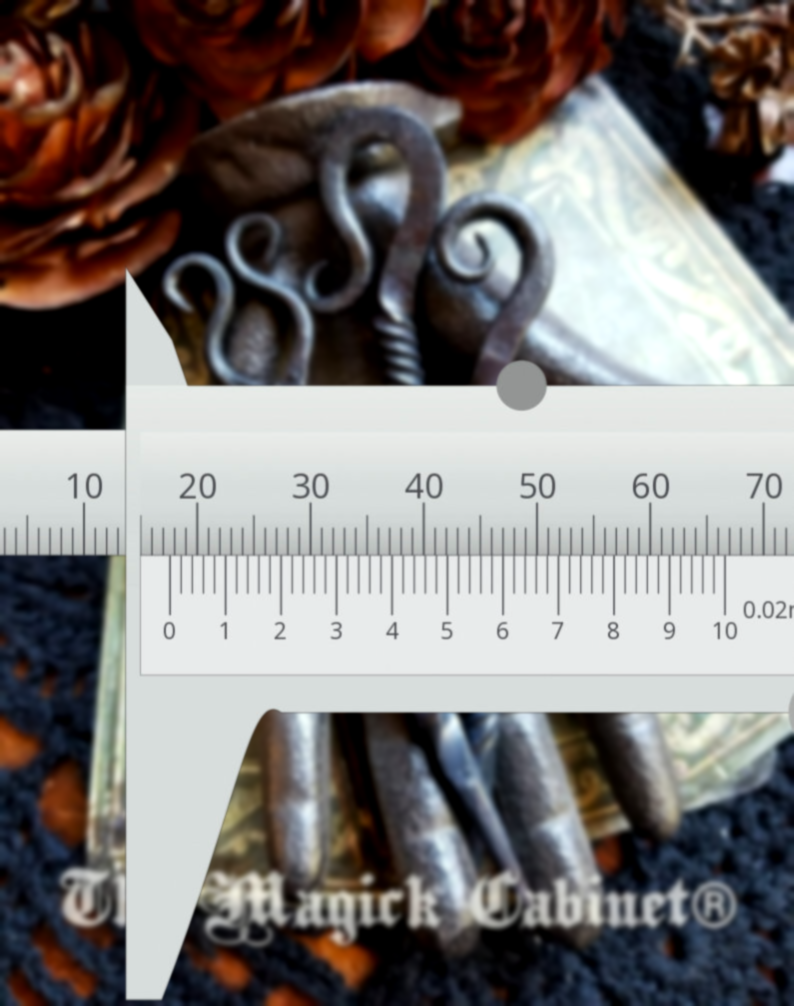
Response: 17.6; mm
